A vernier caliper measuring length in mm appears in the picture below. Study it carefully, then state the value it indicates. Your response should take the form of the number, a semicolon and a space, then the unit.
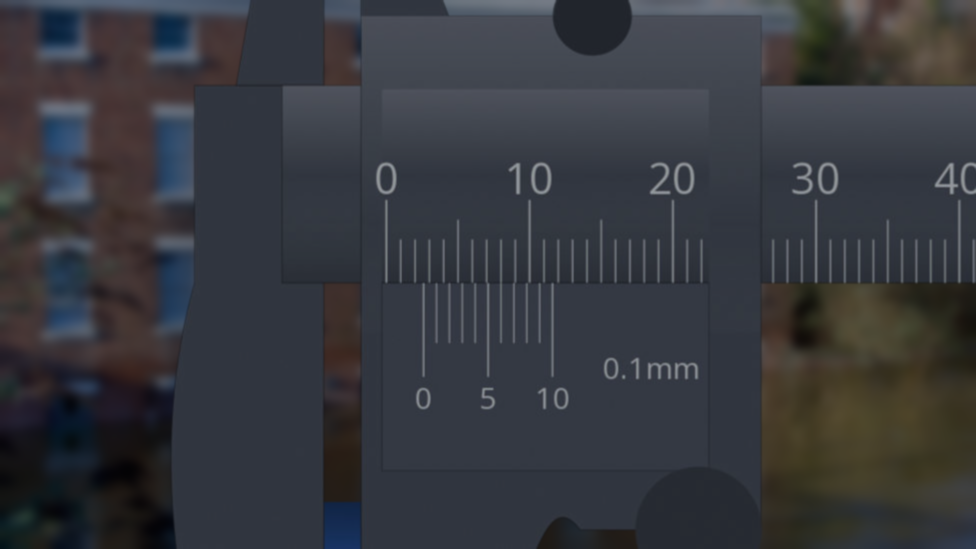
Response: 2.6; mm
